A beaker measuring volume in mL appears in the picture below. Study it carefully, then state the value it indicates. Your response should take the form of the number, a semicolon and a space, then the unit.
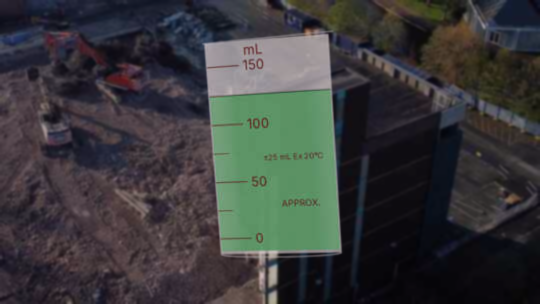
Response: 125; mL
